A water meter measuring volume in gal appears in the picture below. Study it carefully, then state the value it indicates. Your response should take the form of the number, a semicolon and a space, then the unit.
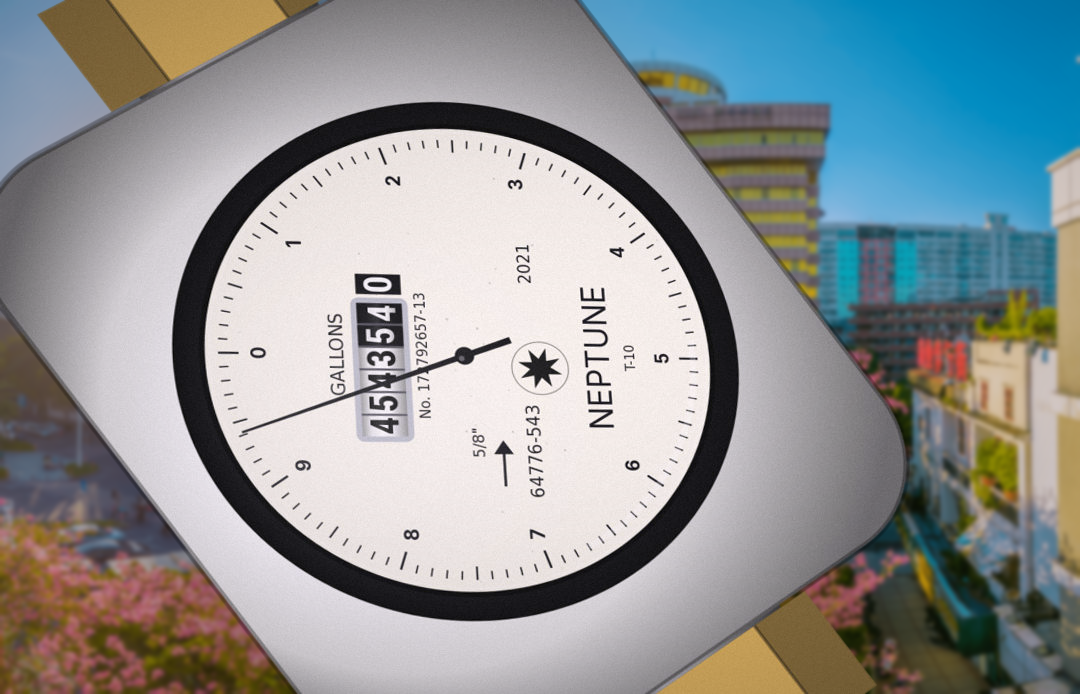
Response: 4543539.4; gal
